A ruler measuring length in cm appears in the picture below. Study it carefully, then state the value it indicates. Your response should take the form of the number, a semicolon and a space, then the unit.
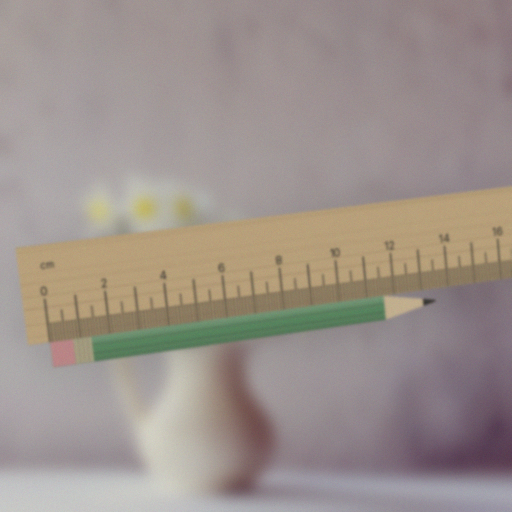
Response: 13.5; cm
